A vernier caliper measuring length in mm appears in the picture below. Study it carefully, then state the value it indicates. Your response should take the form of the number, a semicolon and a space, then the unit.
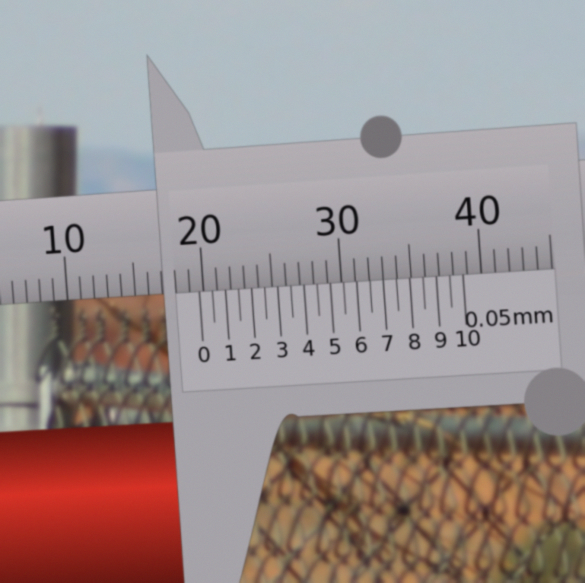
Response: 19.7; mm
